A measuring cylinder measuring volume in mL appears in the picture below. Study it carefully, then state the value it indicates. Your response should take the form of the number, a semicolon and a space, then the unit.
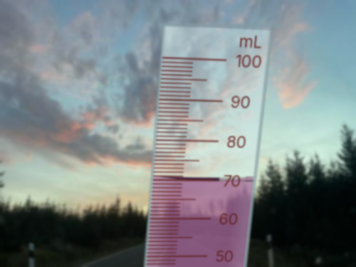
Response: 70; mL
